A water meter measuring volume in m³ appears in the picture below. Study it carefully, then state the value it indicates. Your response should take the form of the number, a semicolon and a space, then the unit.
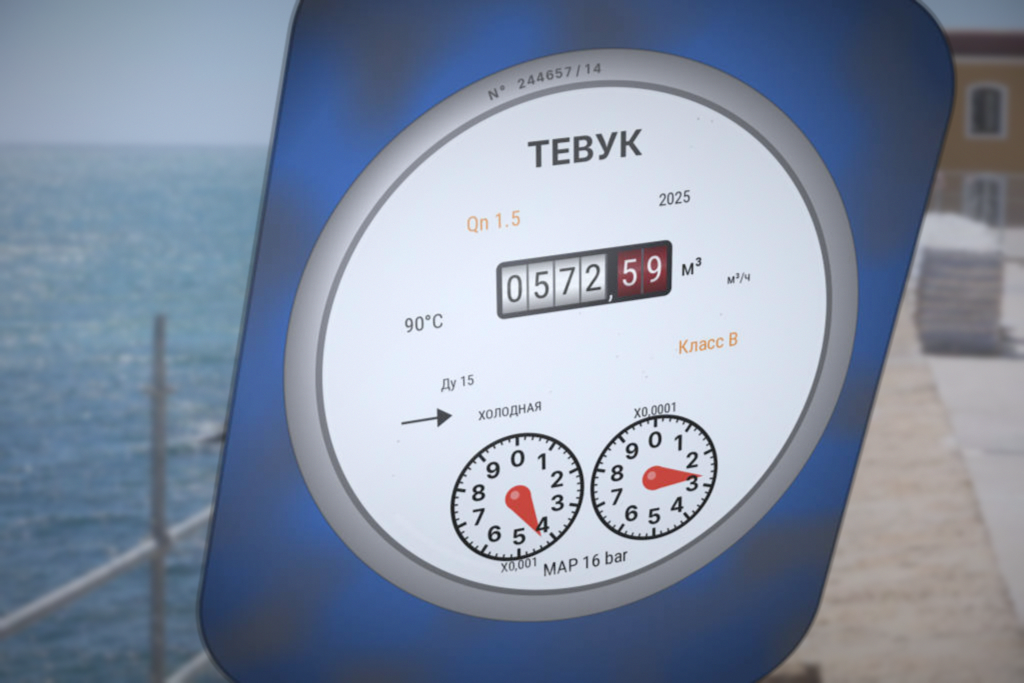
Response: 572.5942; m³
